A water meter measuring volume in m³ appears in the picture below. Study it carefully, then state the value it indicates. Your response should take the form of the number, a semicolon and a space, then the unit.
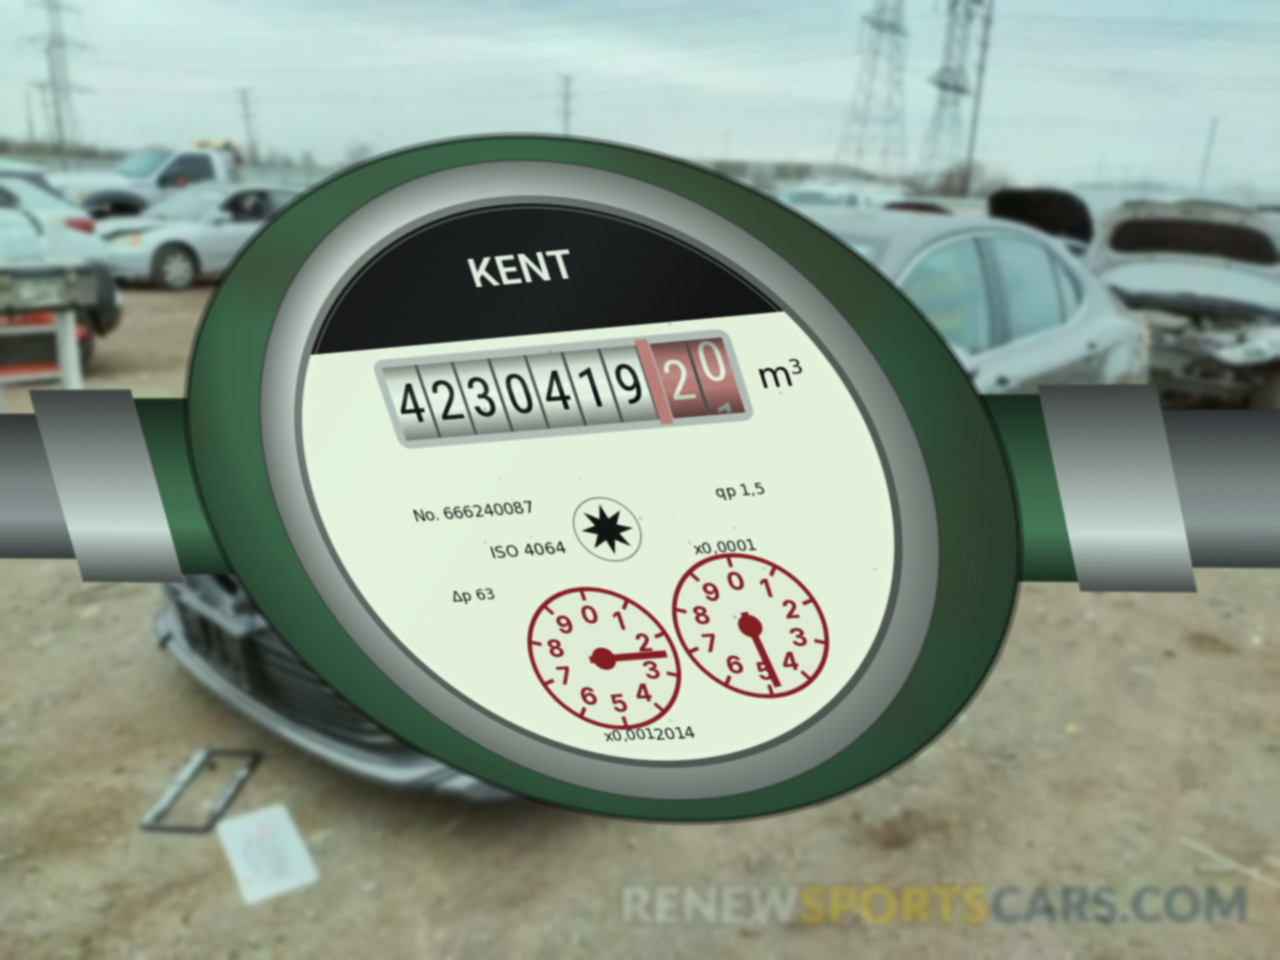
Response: 4230419.2024; m³
